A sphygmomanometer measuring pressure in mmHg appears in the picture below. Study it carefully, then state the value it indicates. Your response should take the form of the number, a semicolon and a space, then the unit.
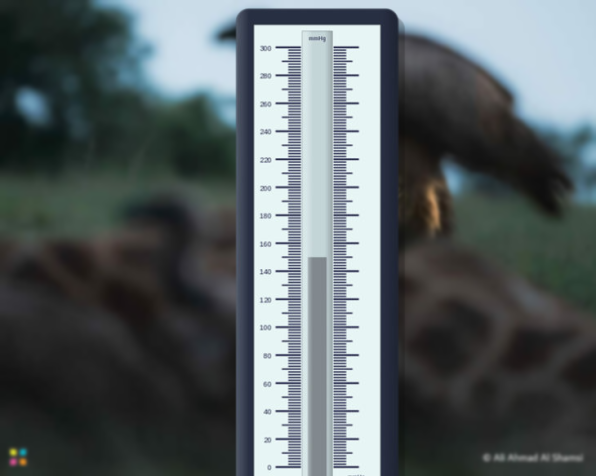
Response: 150; mmHg
